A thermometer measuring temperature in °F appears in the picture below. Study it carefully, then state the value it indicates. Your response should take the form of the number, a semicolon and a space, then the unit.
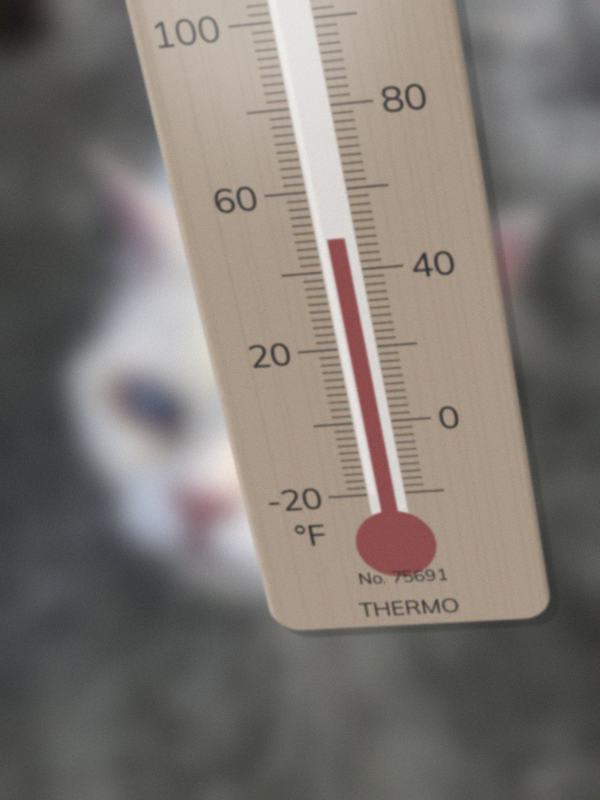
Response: 48; °F
